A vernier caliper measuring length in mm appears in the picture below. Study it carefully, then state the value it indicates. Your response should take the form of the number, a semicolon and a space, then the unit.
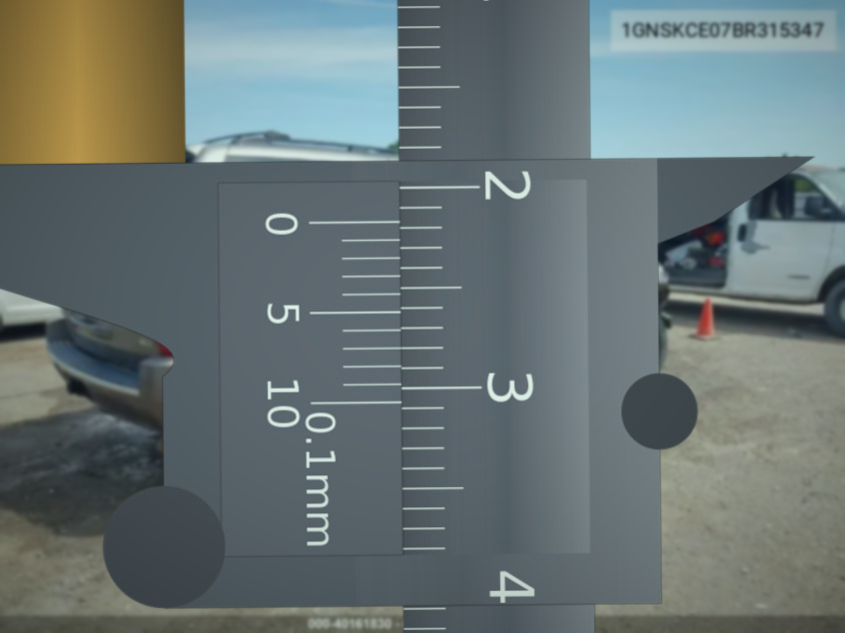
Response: 21.7; mm
